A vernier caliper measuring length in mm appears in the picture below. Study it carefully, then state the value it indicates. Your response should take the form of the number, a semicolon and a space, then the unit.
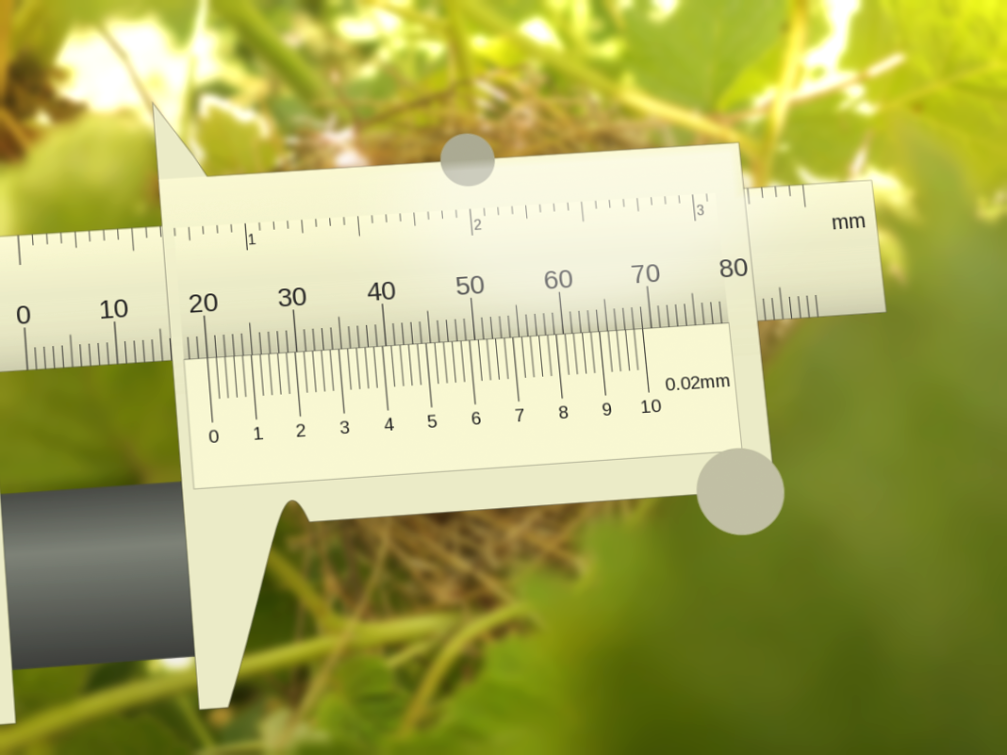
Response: 20.0; mm
